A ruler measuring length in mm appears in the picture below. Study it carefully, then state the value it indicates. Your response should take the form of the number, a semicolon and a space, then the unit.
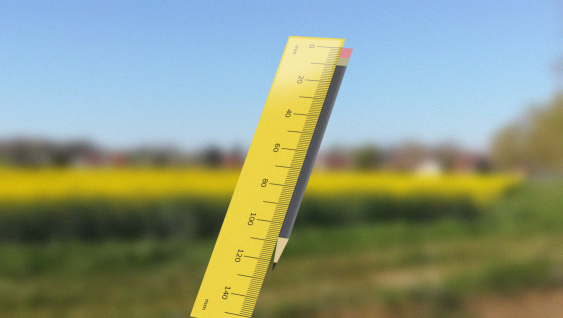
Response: 125; mm
